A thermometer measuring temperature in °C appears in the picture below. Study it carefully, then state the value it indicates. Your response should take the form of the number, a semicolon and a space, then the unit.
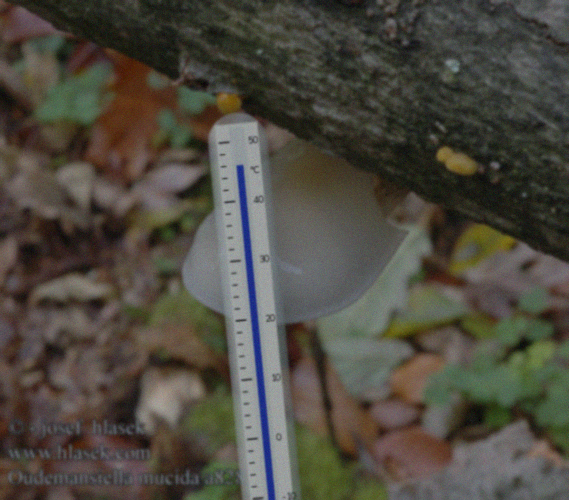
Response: 46; °C
